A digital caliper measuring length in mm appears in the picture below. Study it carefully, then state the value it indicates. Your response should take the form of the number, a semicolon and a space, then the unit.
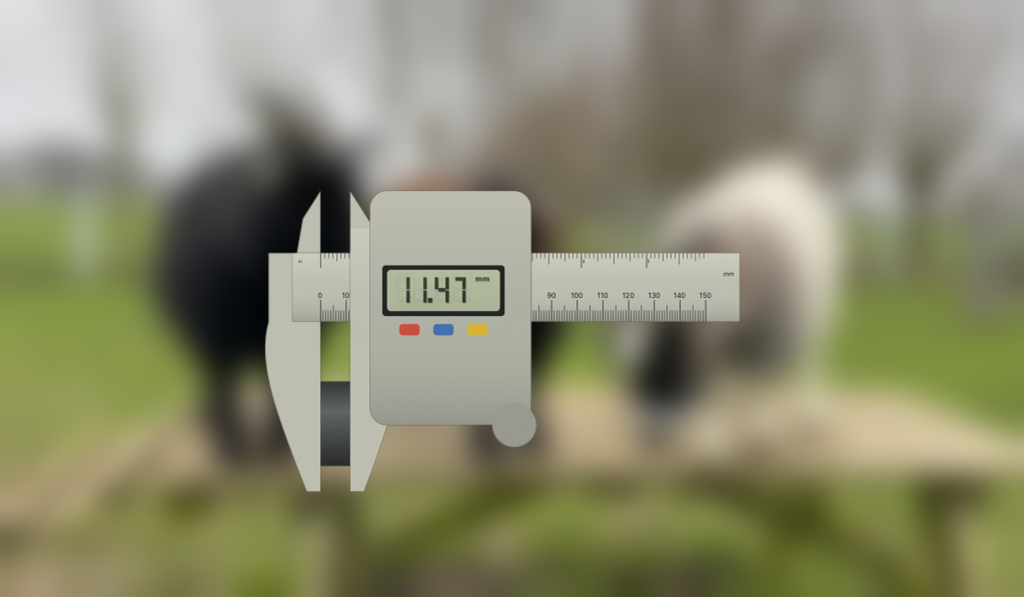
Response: 11.47; mm
